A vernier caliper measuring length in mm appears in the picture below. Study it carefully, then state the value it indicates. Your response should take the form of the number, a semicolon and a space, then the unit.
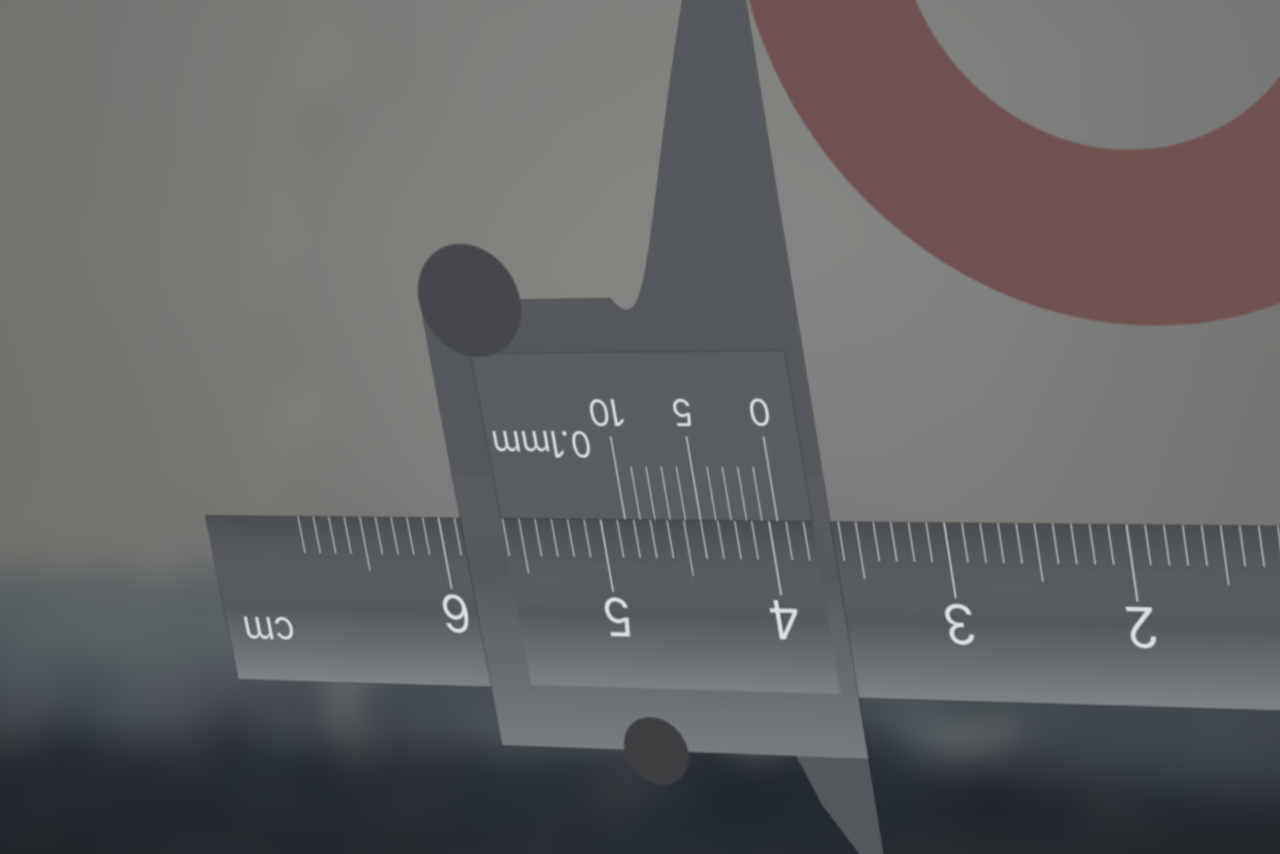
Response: 39.5; mm
